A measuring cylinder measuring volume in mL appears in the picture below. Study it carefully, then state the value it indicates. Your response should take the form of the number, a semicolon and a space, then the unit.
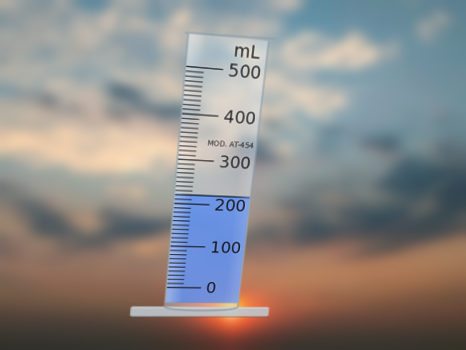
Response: 220; mL
